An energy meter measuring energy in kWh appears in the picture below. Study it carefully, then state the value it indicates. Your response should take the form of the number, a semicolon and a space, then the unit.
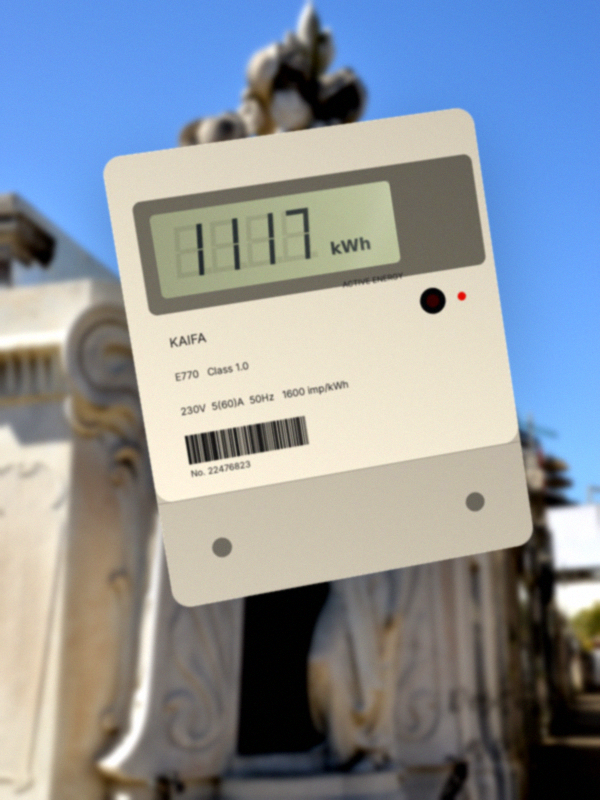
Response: 1117; kWh
